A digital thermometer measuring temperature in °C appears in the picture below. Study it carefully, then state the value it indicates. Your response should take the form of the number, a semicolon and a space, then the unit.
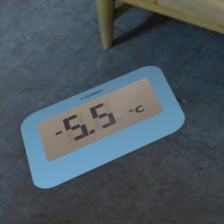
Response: -5.5; °C
